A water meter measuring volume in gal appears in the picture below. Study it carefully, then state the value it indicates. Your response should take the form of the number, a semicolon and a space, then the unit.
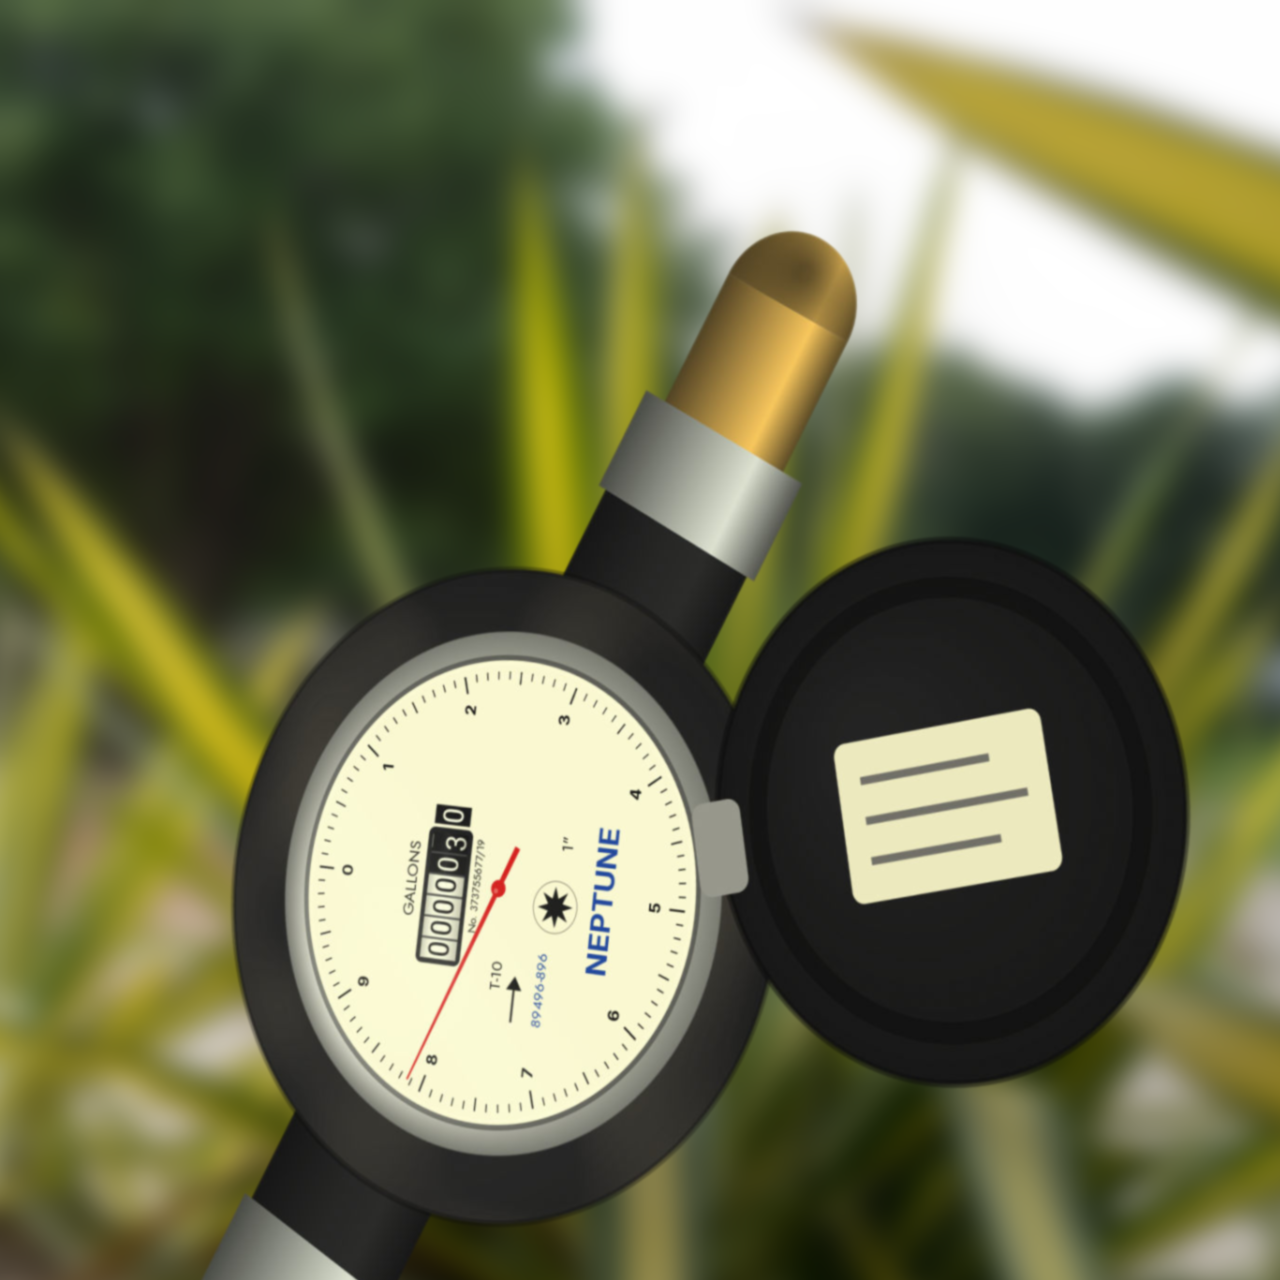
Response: 28.1; gal
